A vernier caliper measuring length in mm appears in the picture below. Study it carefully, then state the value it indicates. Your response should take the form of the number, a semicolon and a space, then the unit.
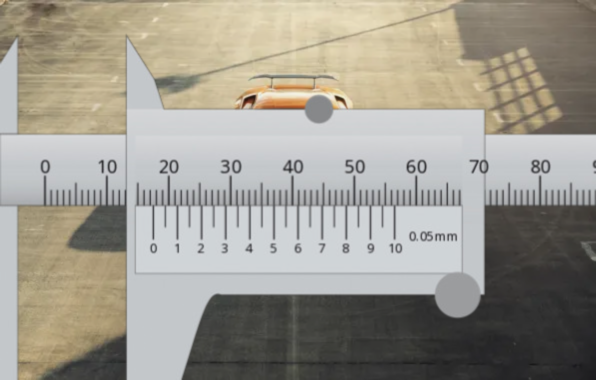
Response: 17.5; mm
